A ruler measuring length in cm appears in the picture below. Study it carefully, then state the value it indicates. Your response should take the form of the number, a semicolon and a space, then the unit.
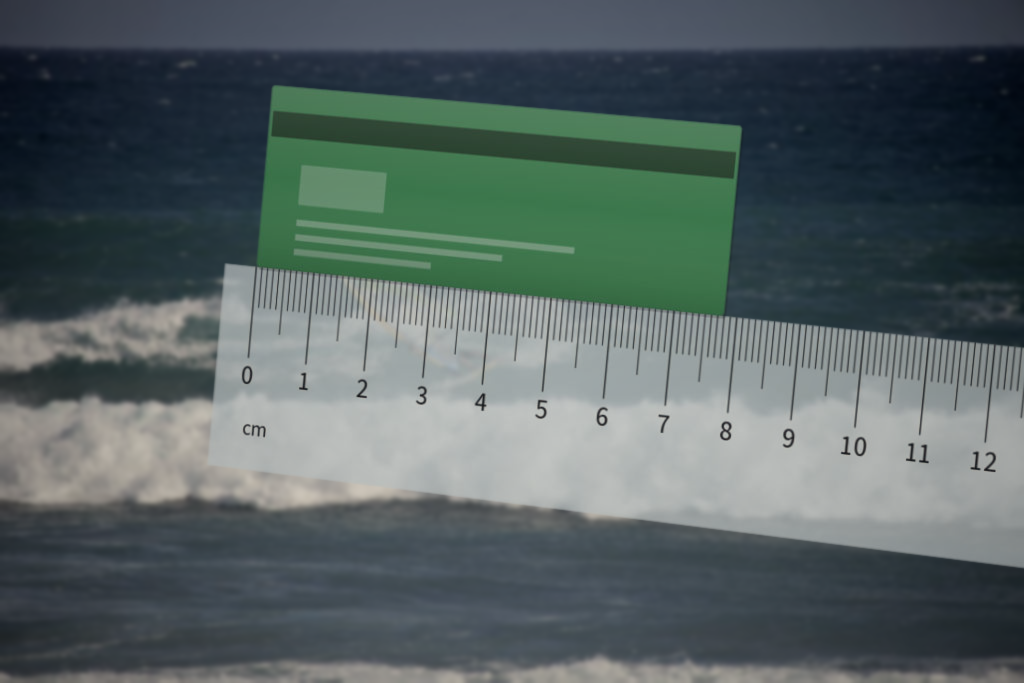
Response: 7.8; cm
